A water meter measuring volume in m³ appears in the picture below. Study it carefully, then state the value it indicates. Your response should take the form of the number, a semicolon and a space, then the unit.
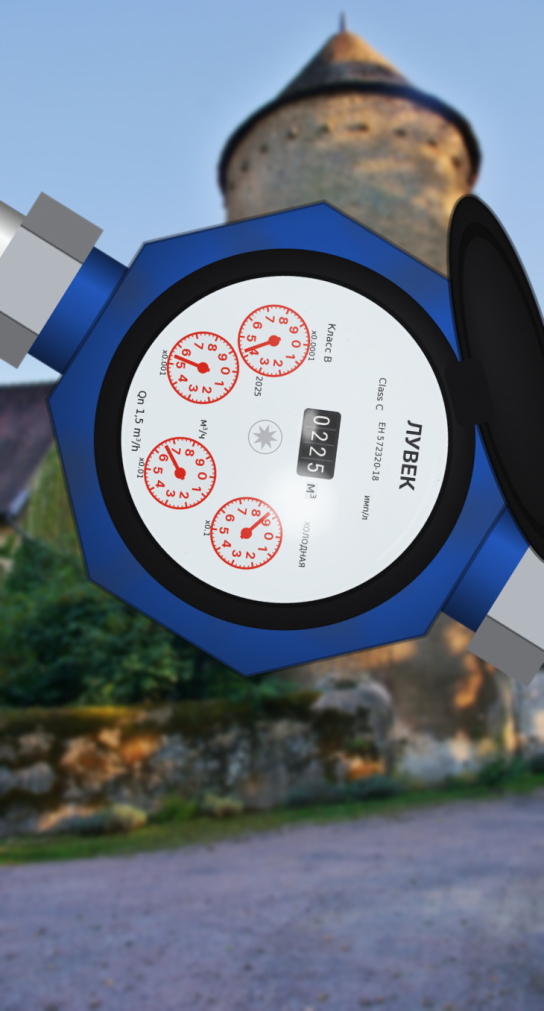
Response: 225.8654; m³
